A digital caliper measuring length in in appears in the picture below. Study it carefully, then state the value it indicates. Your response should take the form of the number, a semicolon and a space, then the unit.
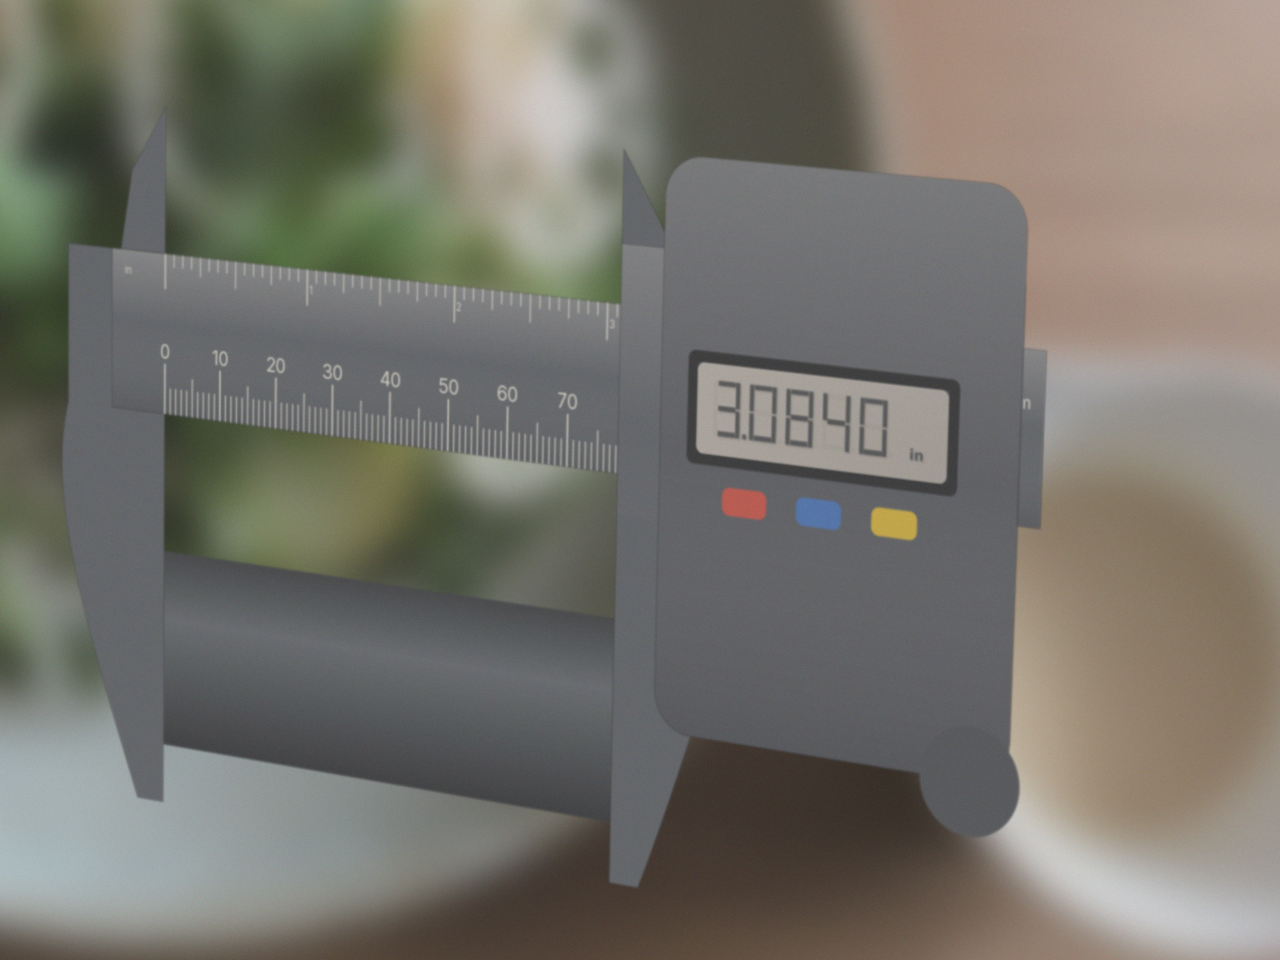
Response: 3.0840; in
